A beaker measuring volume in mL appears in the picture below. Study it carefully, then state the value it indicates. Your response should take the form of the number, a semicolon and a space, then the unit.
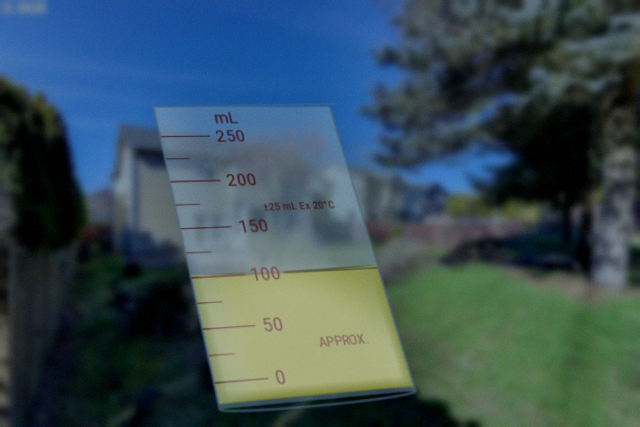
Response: 100; mL
